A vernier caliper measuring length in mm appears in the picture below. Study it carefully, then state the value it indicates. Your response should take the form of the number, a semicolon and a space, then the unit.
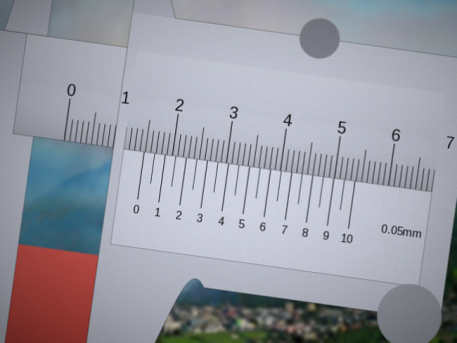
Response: 14.8; mm
